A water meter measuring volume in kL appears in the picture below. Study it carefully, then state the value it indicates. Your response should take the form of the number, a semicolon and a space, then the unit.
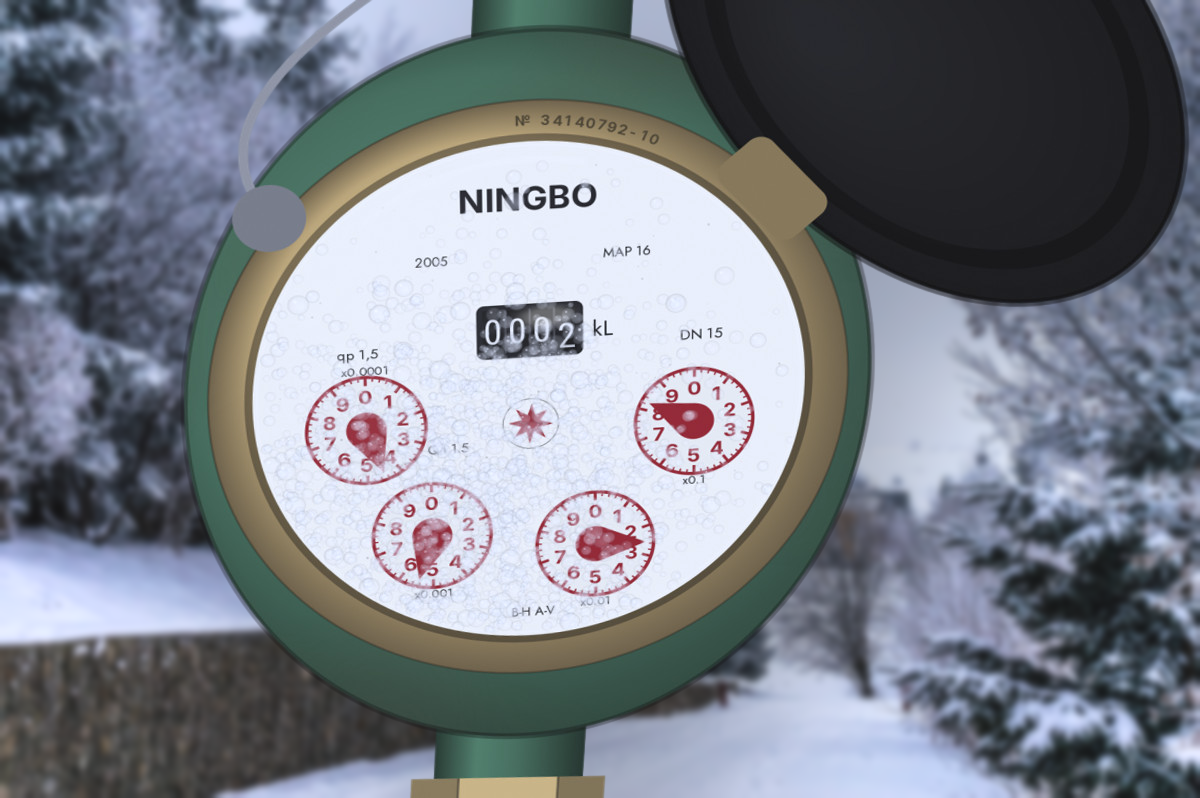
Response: 1.8254; kL
